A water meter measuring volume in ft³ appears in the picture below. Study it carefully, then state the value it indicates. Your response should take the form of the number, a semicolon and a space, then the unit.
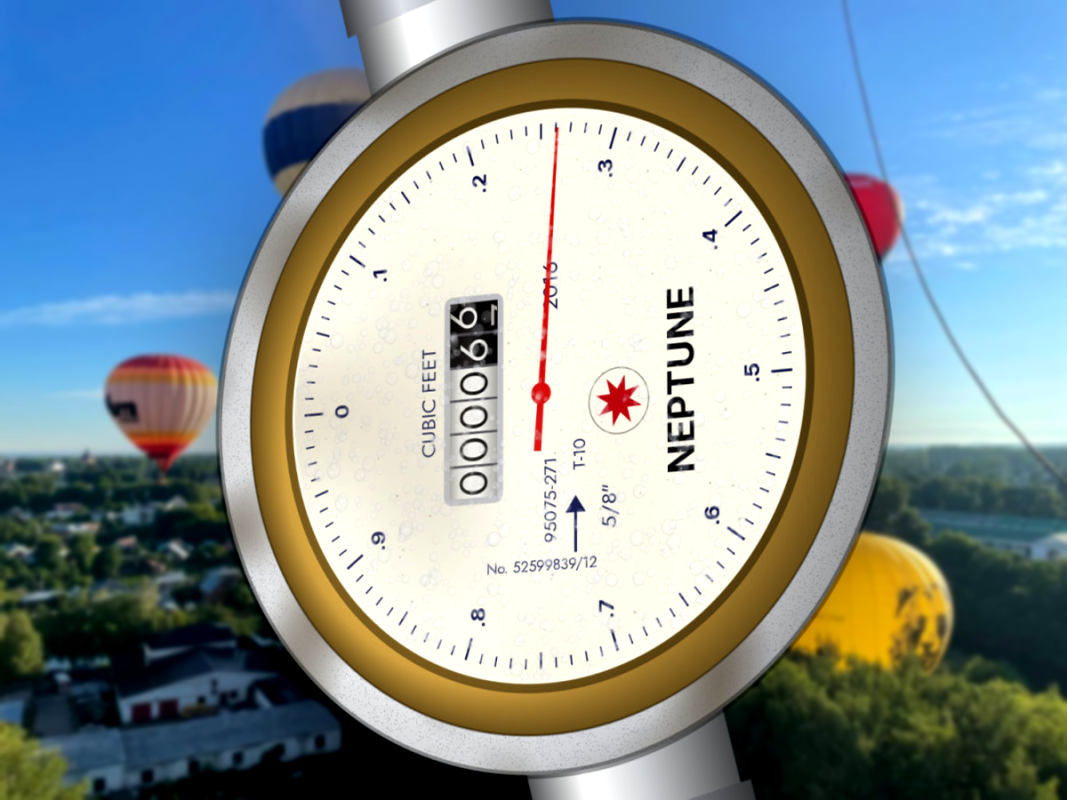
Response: 66.26; ft³
